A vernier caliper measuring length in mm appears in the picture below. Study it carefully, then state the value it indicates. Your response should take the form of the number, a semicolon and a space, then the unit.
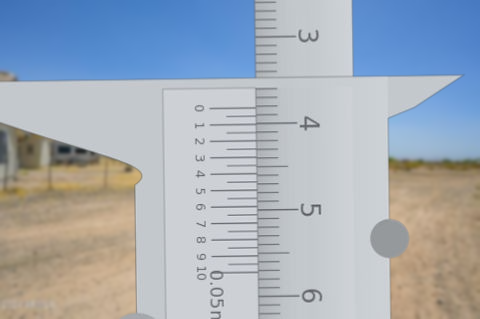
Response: 38.2; mm
